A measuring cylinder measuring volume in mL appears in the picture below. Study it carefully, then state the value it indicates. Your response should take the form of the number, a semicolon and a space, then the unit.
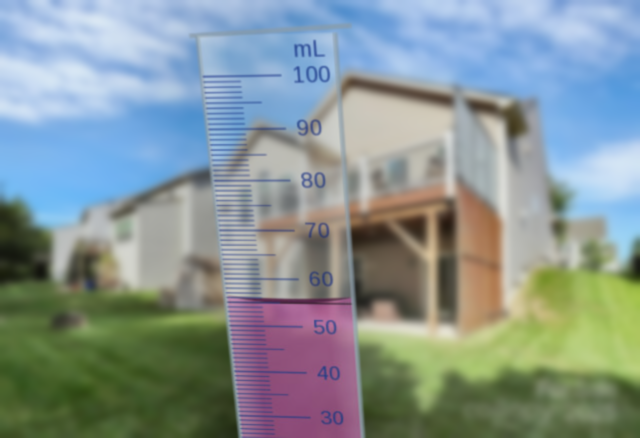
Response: 55; mL
